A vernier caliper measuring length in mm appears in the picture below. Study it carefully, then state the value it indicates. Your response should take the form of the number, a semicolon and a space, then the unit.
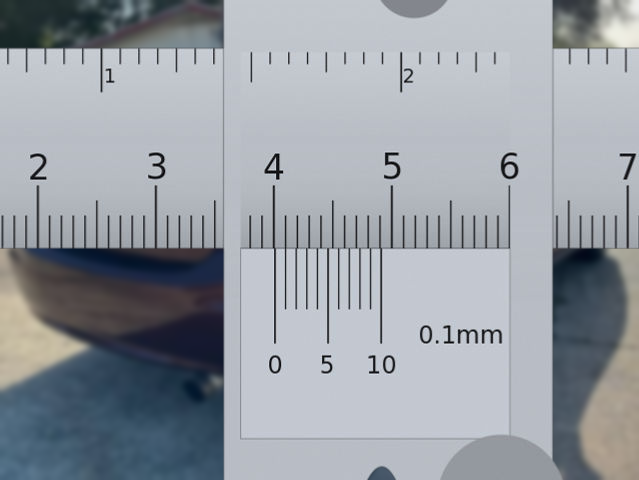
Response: 40.1; mm
